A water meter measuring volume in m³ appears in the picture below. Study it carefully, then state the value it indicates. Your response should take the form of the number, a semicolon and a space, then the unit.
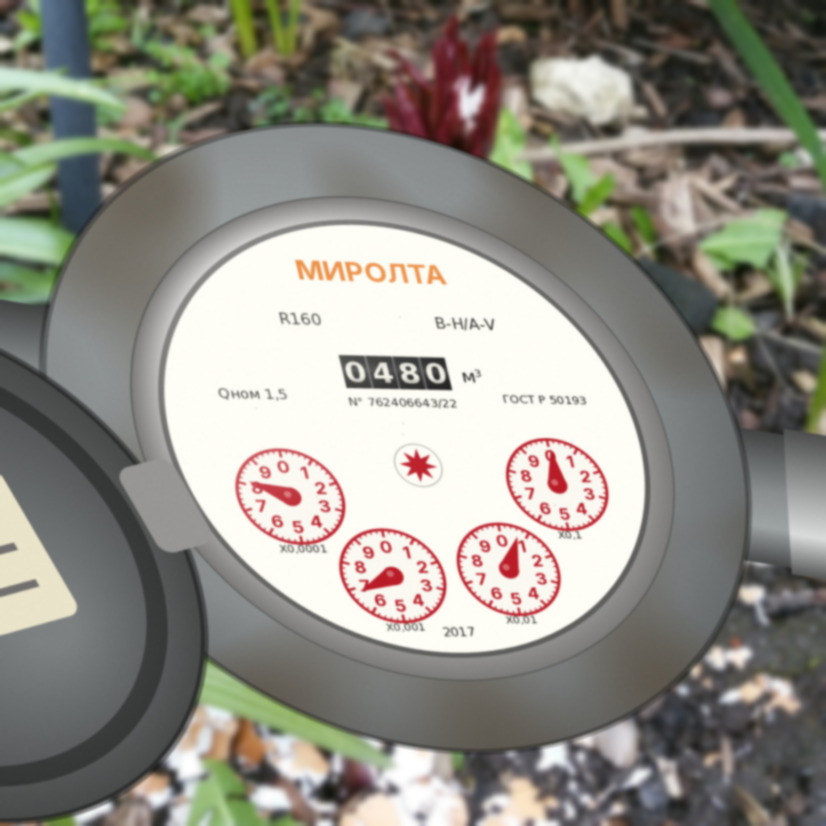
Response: 480.0068; m³
